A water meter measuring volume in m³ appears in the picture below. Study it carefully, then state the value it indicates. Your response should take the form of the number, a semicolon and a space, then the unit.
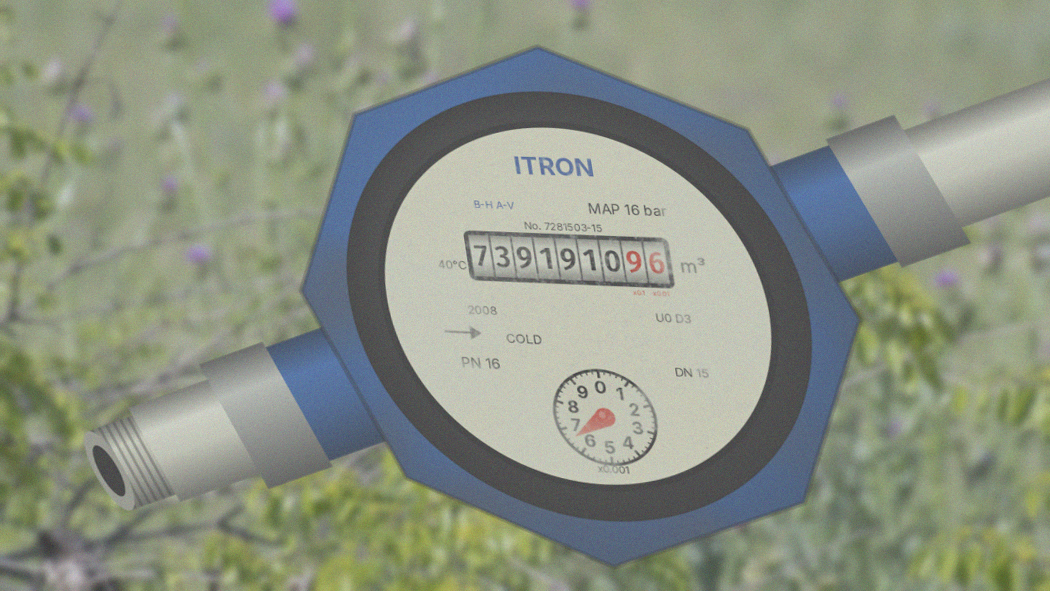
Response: 7391910.966; m³
